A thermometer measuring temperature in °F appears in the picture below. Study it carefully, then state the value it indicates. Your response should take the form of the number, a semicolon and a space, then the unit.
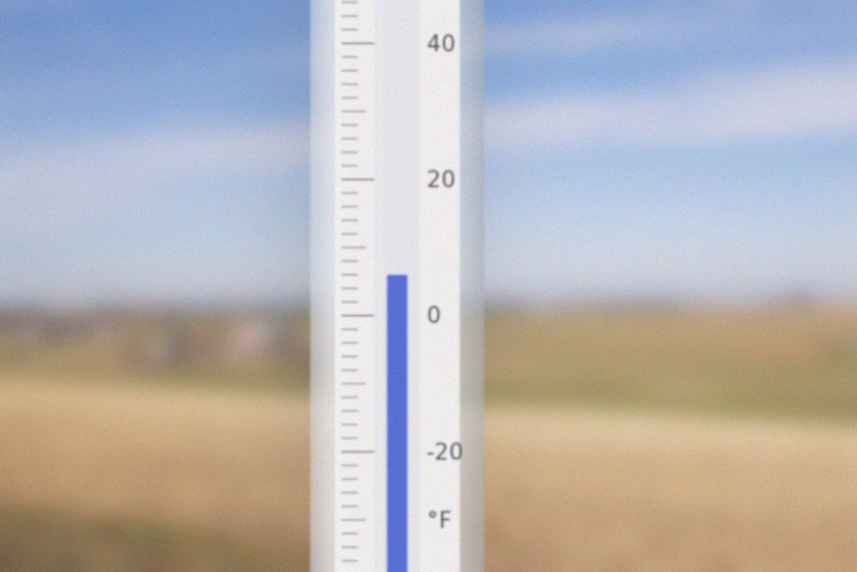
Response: 6; °F
